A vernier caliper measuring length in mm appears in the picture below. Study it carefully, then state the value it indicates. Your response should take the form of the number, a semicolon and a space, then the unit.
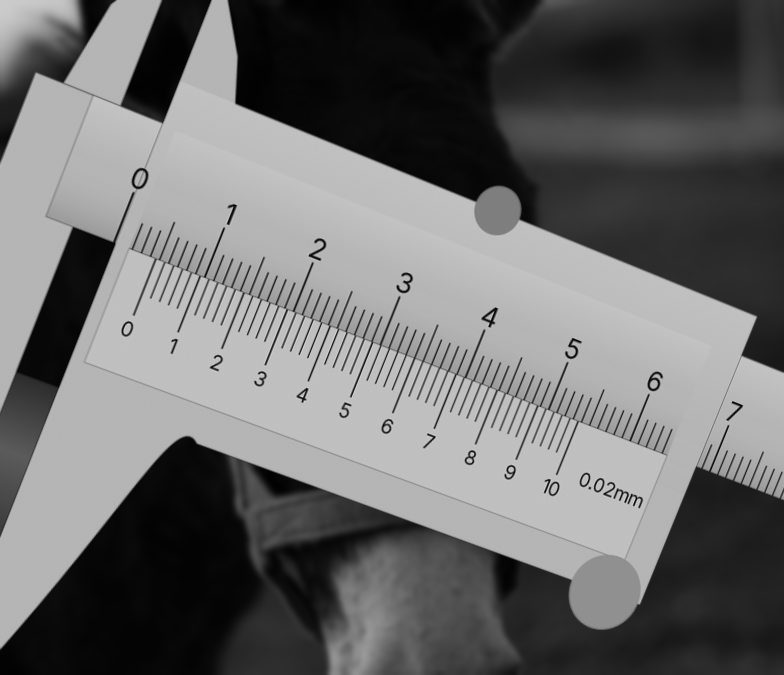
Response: 4.6; mm
